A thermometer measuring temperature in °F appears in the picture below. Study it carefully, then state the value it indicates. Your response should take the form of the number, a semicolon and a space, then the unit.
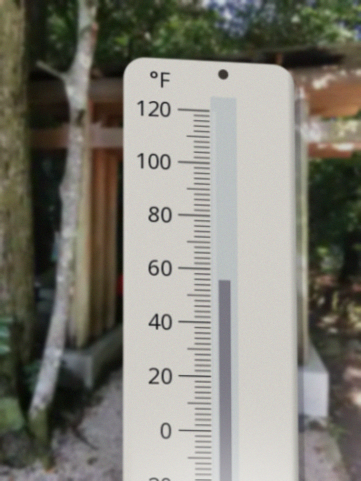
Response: 56; °F
